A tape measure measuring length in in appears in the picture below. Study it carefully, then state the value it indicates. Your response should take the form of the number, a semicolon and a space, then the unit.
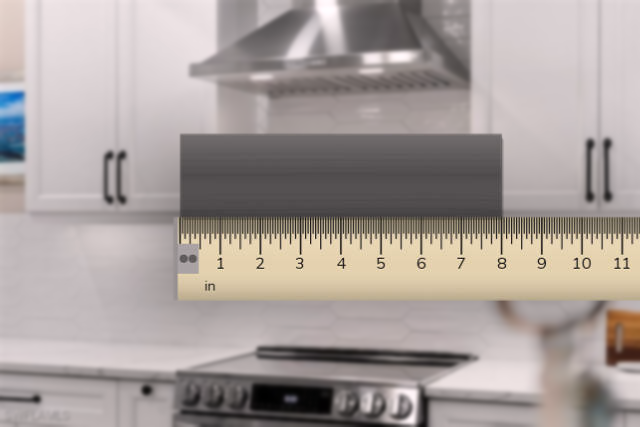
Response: 8; in
